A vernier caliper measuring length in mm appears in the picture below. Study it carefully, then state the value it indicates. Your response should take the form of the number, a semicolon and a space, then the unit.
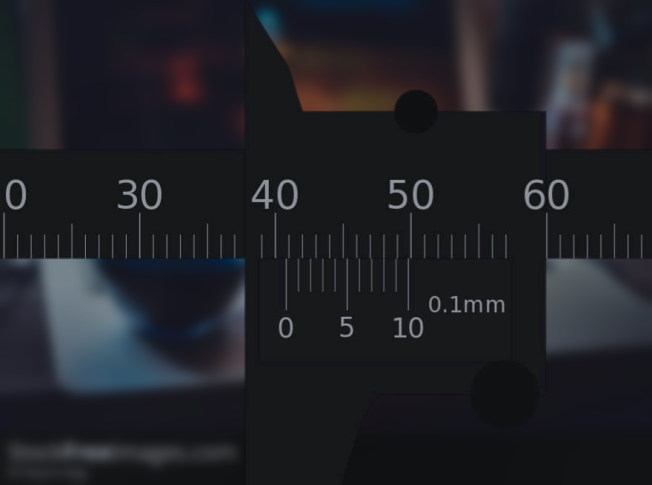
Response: 40.8; mm
